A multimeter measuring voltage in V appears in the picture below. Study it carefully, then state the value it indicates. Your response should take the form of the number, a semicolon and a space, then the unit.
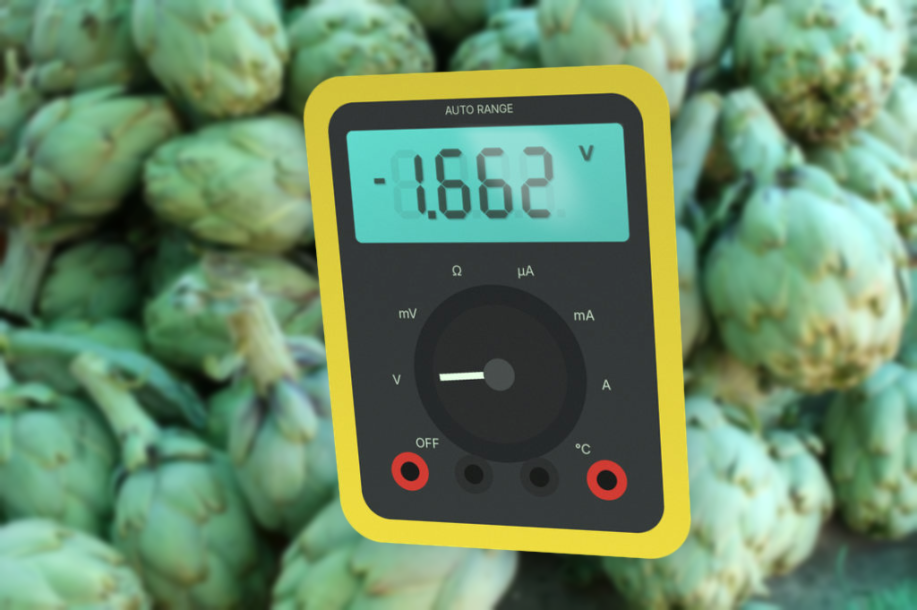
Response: -1.662; V
